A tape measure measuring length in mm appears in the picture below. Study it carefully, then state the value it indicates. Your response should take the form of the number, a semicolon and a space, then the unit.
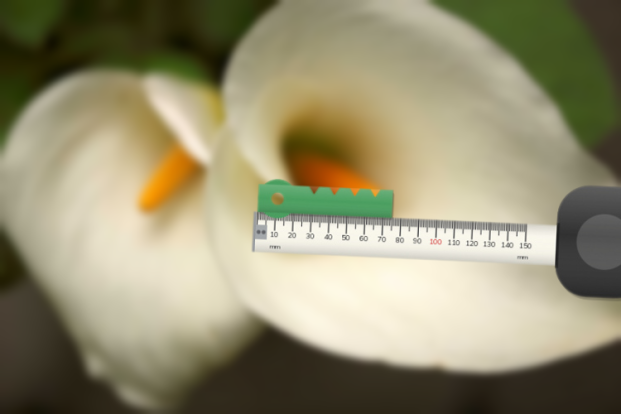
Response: 75; mm
